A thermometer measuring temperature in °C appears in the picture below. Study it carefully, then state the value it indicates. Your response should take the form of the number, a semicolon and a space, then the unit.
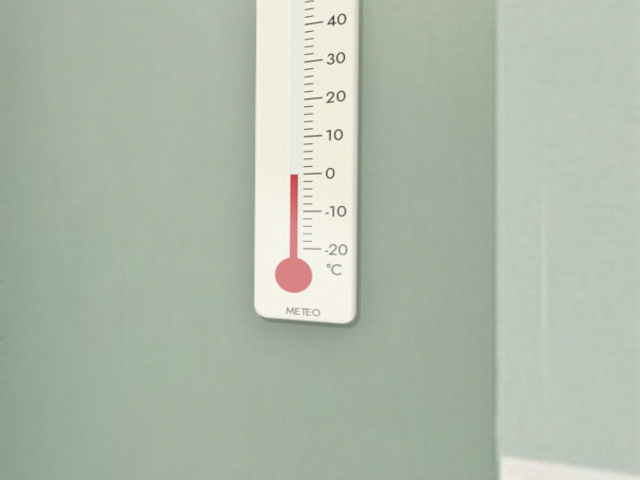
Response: 0; °C
